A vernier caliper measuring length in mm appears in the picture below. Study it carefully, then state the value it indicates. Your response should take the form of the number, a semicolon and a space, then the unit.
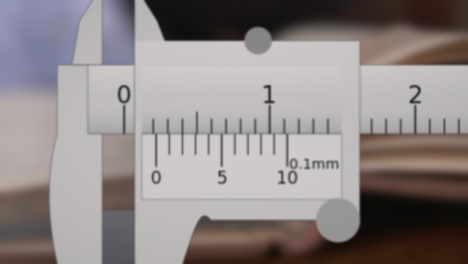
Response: 2.2; mm
